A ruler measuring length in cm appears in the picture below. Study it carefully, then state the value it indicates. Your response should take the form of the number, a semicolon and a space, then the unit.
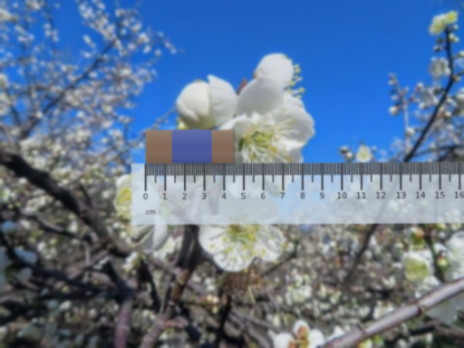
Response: 4.5; cm
